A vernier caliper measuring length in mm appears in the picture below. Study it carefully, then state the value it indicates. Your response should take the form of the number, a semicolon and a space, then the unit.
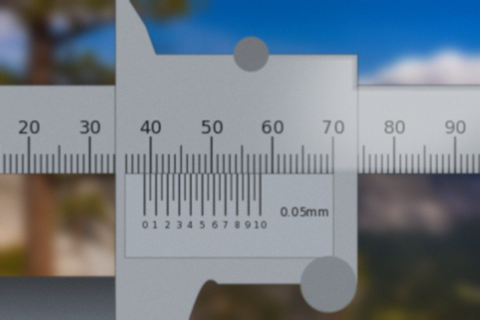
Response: 39.0; mm
